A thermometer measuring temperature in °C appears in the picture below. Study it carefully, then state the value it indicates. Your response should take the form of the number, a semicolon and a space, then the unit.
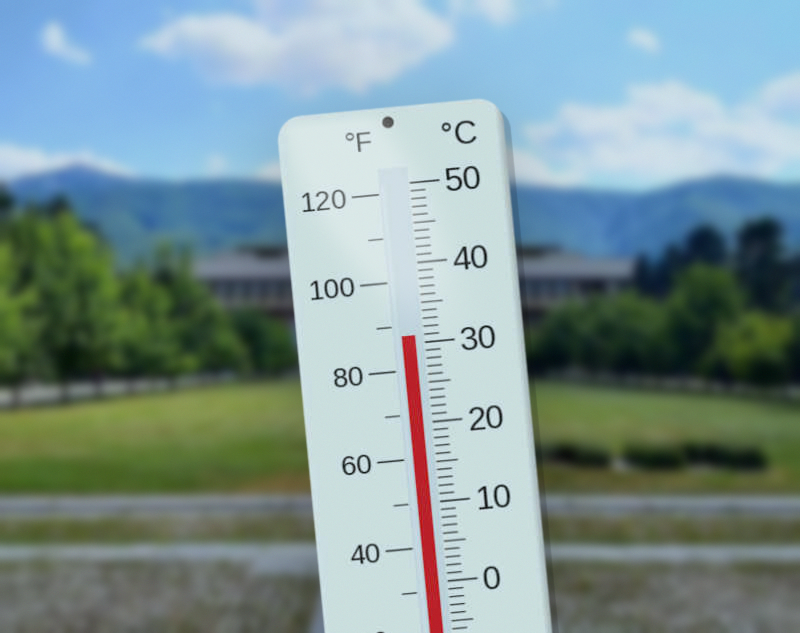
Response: 31; °C
